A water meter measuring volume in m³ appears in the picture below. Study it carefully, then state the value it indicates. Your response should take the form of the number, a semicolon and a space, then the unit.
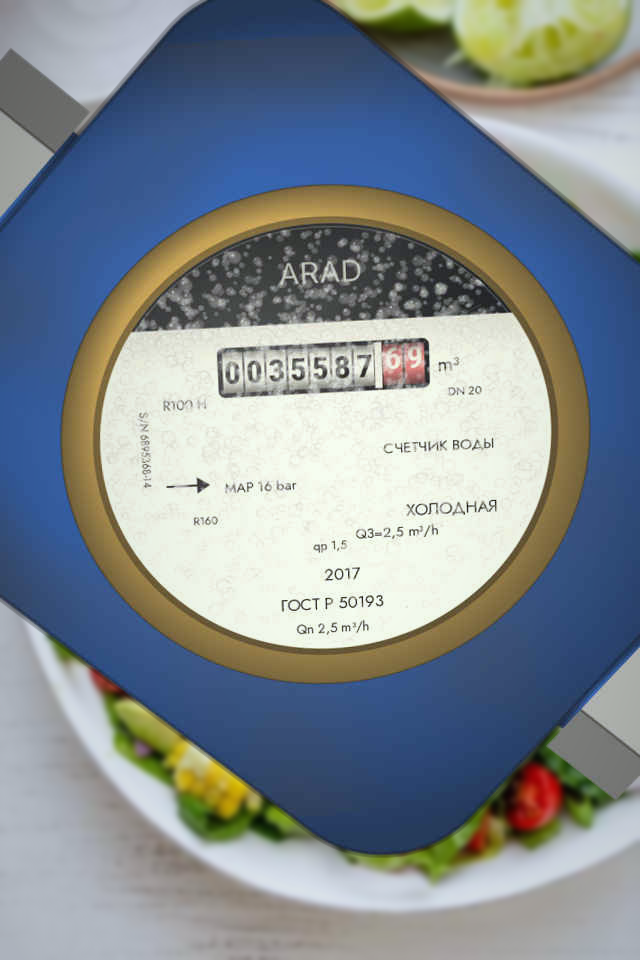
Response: 35587.69; m³
